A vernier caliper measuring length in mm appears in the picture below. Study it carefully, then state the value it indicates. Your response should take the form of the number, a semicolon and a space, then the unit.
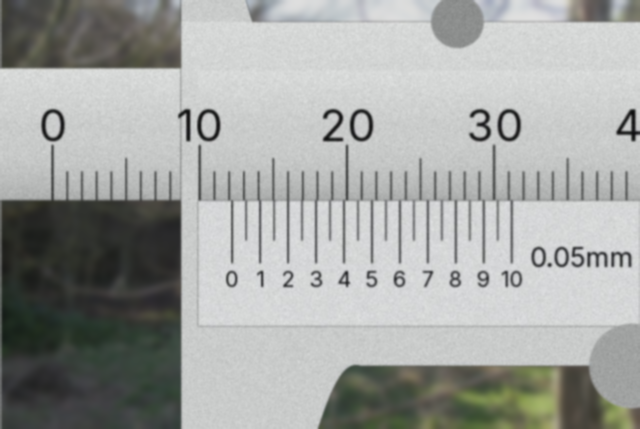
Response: 12.2; mm
